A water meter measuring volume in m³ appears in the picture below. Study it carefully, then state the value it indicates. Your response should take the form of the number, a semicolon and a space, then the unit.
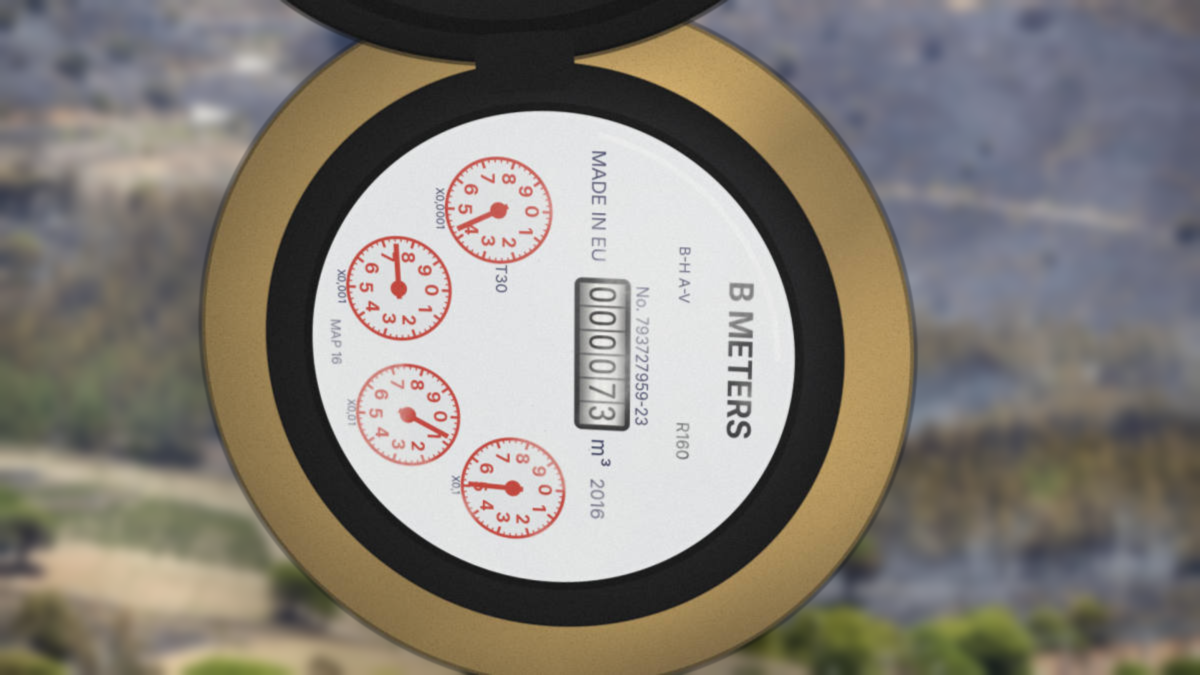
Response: 73.5074; m³
